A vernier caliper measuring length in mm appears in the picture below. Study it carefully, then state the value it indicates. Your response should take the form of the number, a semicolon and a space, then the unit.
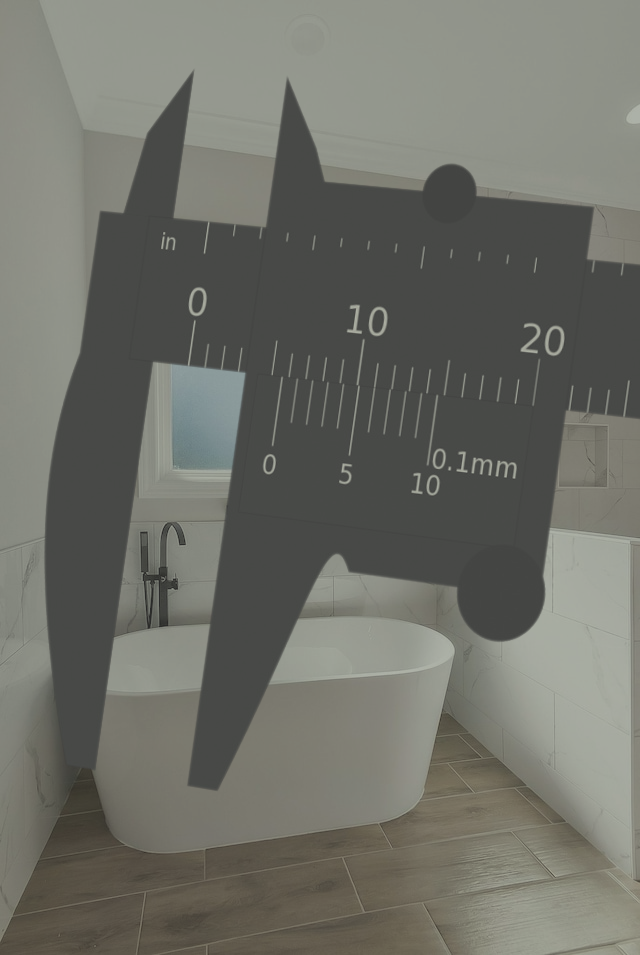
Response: 5.6; mm
